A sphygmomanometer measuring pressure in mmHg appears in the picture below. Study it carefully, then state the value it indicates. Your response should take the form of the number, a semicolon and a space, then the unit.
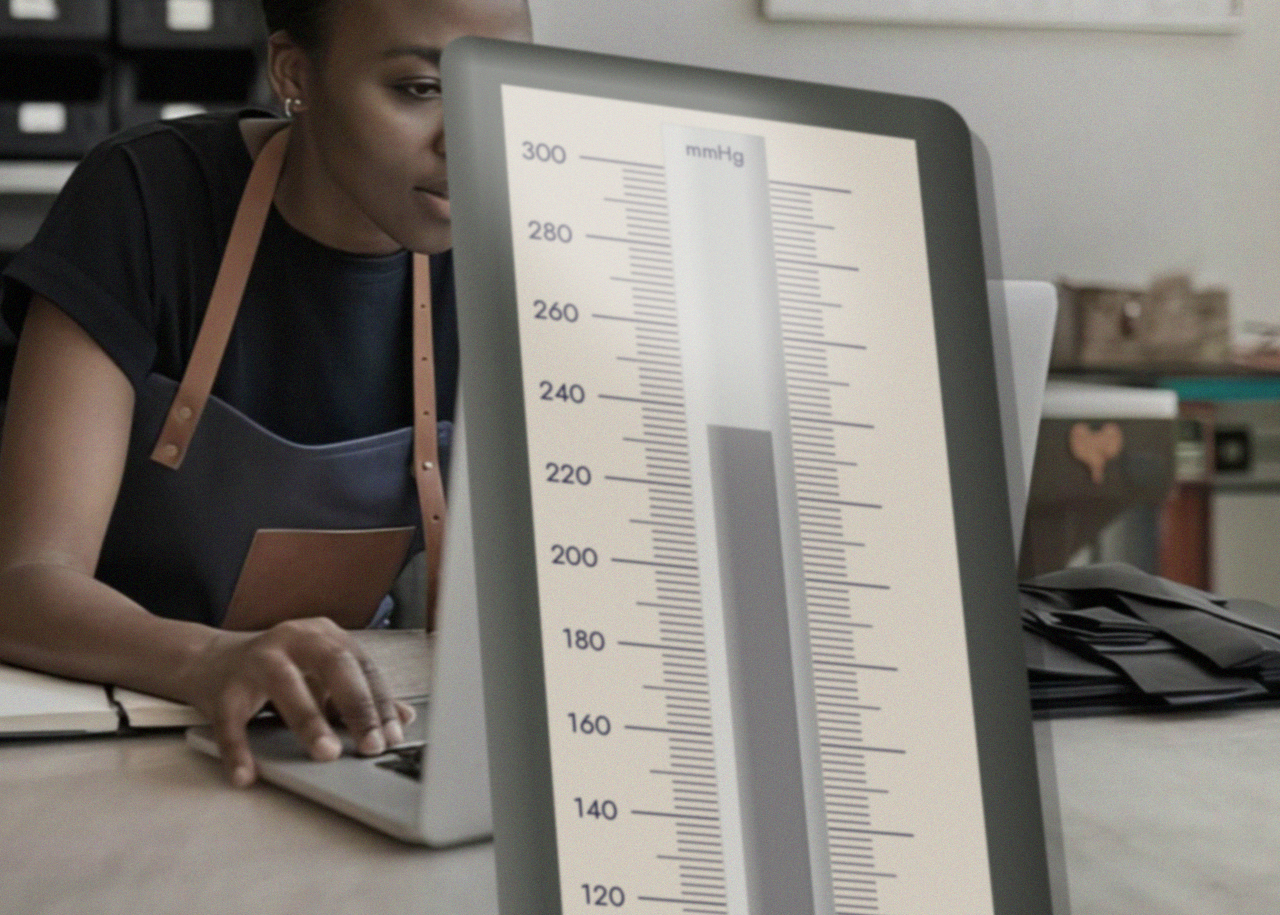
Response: 236; mmHg
